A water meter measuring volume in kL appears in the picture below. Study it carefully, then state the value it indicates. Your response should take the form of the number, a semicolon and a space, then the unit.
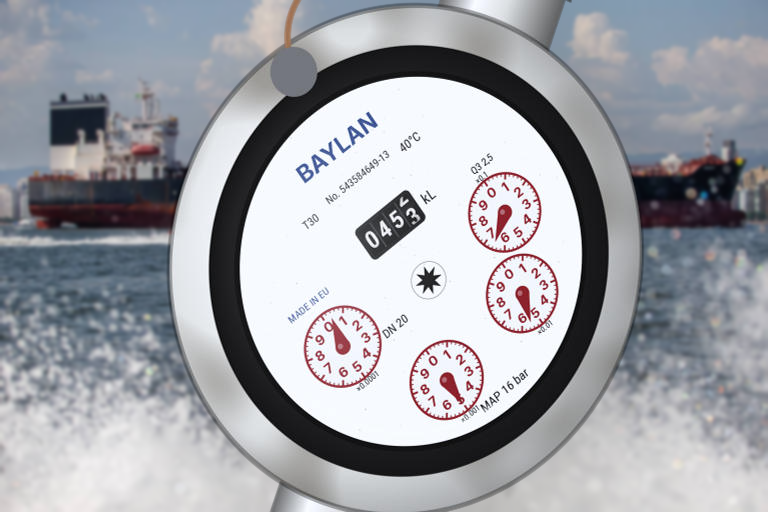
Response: 452.6550; kL
